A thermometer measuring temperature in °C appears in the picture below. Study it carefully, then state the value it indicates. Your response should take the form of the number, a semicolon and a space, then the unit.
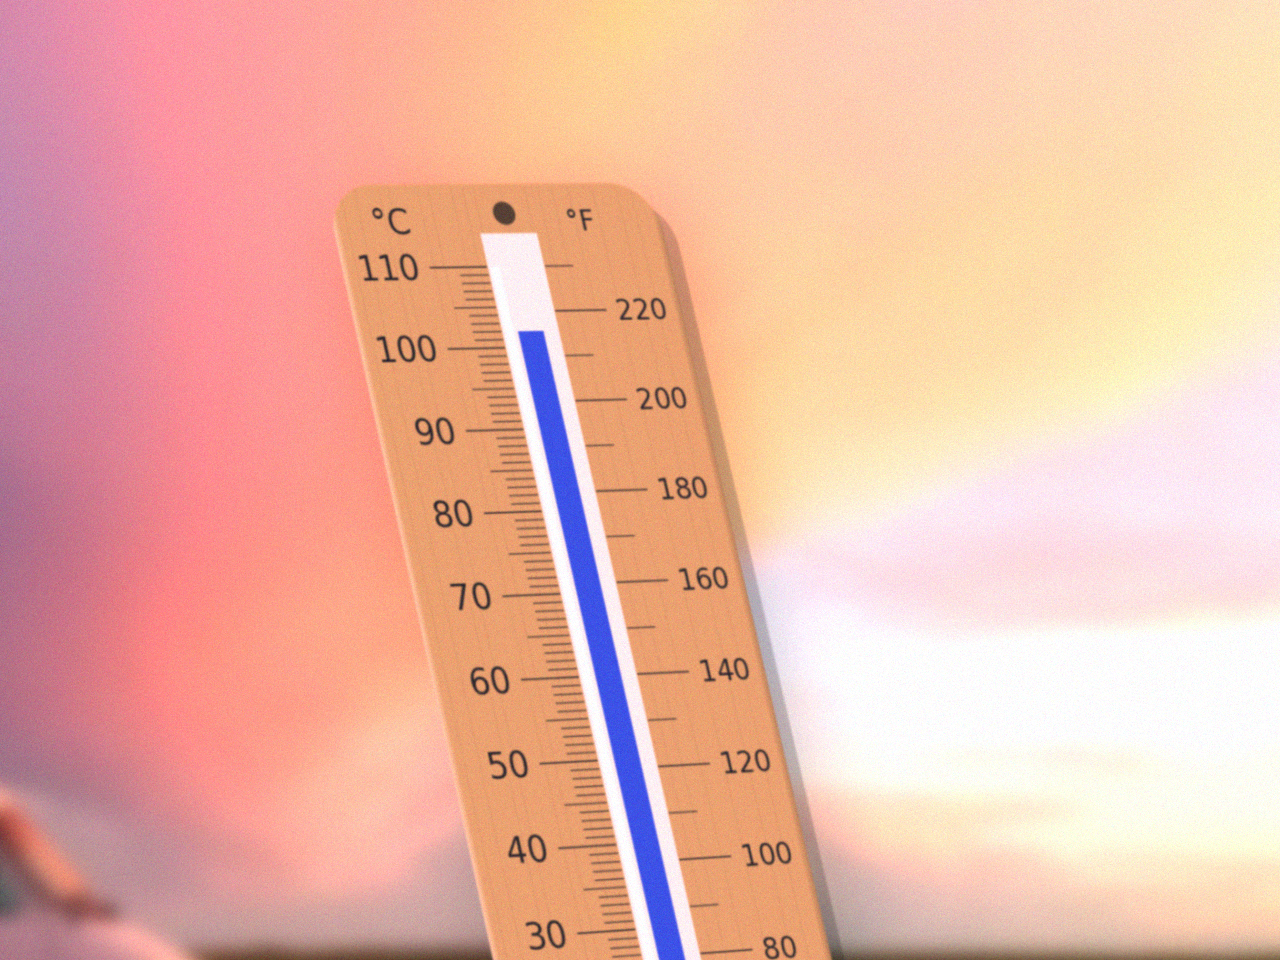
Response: 102; °C
